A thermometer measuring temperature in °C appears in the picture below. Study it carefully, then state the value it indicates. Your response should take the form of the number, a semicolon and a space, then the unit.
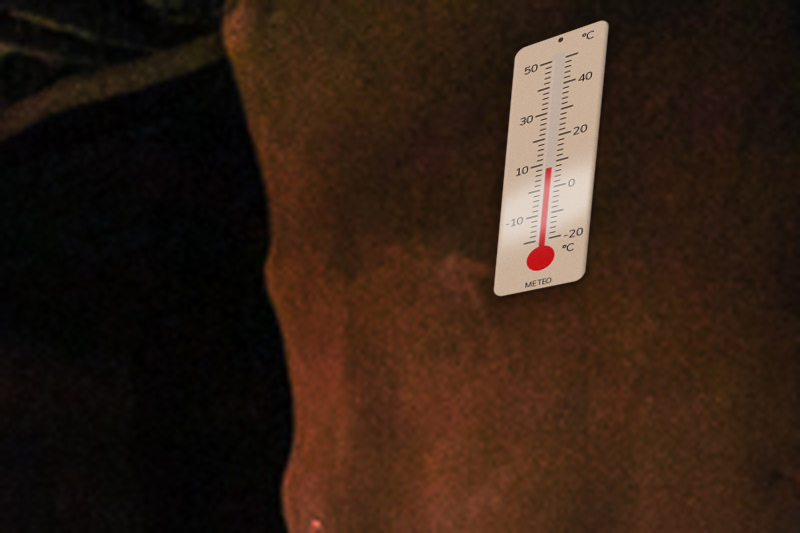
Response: 8; °C
